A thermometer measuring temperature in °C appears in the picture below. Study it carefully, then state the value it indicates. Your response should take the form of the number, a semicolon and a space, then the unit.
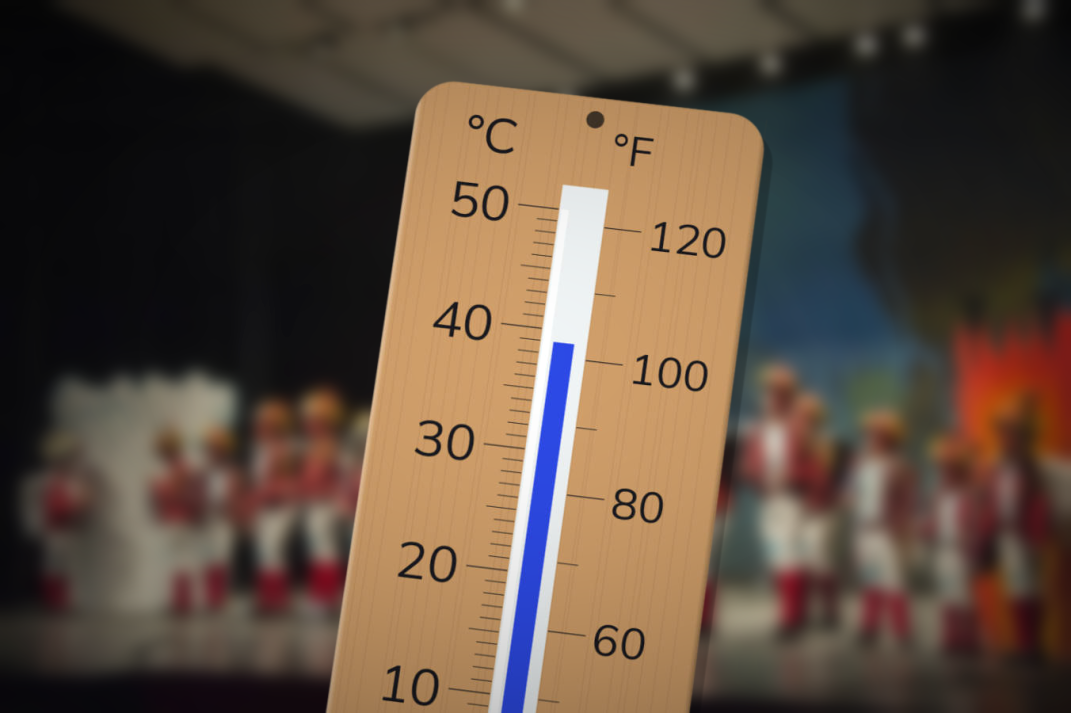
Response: 39; °C
